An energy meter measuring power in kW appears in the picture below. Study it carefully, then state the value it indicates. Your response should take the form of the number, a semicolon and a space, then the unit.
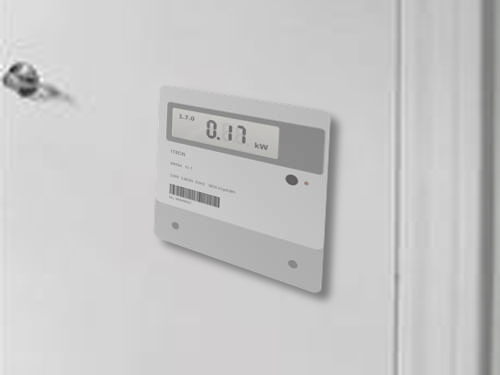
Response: 0.17; kW
